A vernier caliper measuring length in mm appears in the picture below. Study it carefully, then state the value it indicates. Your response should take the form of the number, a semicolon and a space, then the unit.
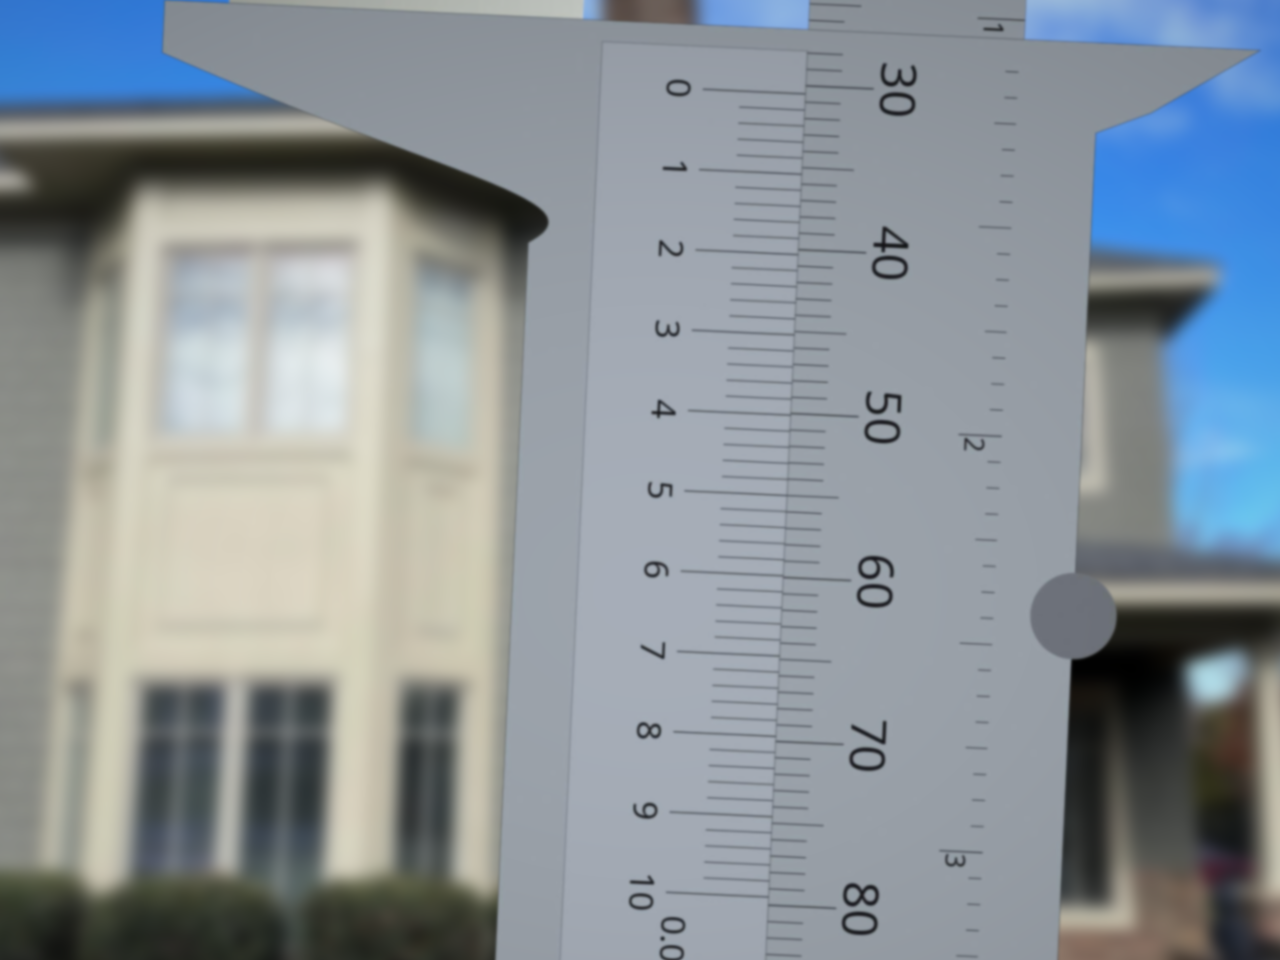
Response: 30.5; mm
